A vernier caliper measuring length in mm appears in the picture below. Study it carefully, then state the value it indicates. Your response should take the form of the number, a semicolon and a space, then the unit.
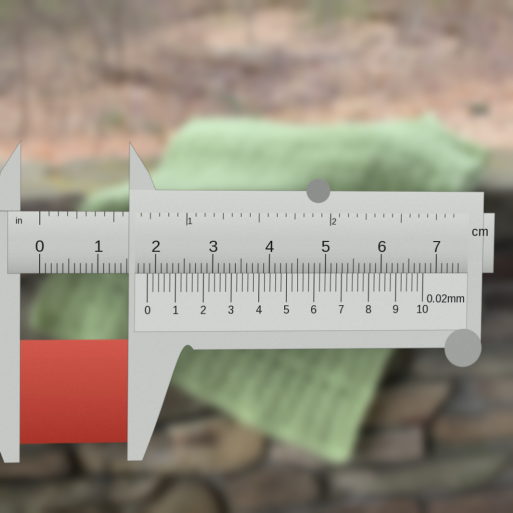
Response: 18.6; mm
